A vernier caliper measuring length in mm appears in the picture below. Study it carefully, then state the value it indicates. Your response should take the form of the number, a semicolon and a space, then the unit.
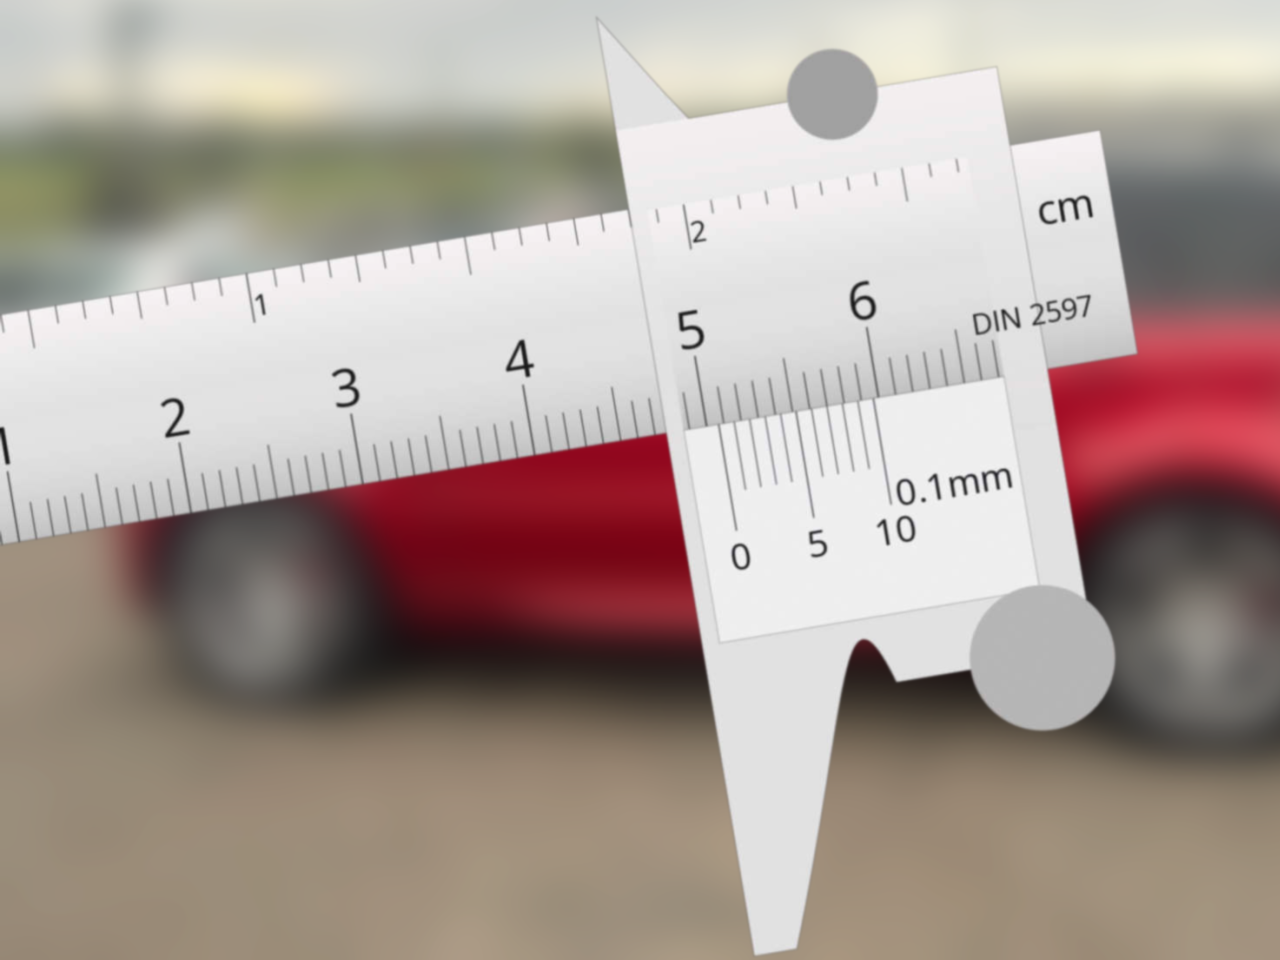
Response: 50.7; mm
